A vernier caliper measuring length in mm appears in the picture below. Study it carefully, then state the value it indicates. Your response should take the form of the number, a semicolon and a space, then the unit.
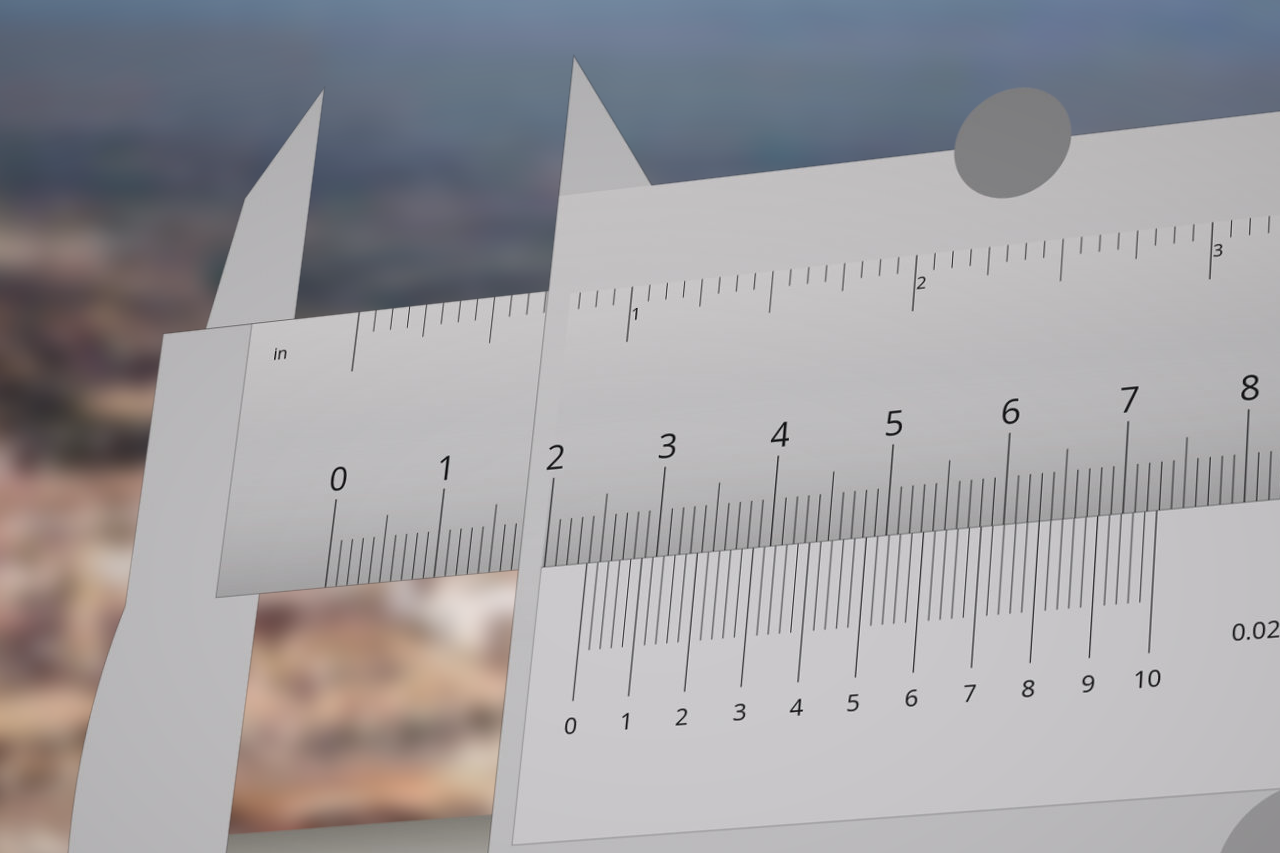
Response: 23.8; mm
